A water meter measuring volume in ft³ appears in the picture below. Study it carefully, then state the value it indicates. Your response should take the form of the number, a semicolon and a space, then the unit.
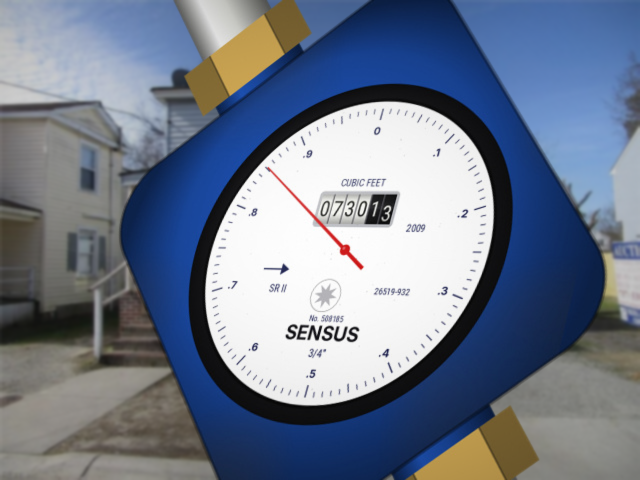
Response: 73012.85; ft³
